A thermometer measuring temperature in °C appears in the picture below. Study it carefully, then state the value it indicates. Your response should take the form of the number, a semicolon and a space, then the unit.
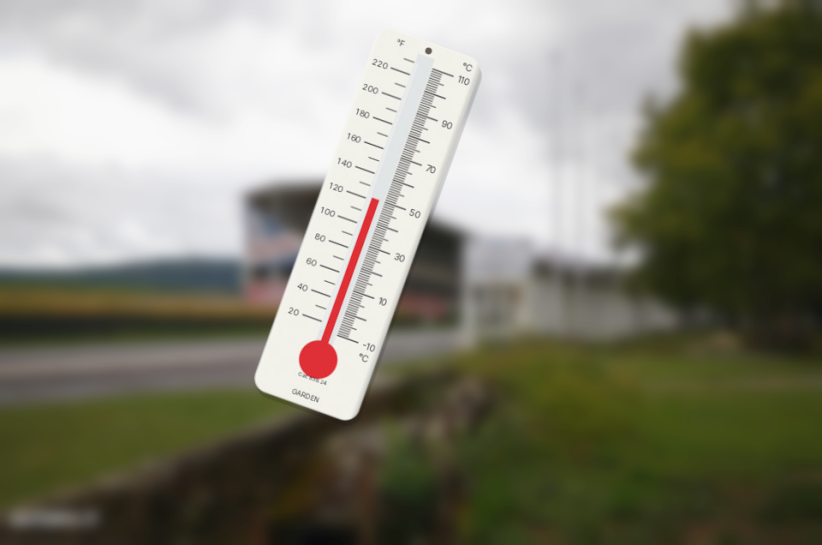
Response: 50; °C
